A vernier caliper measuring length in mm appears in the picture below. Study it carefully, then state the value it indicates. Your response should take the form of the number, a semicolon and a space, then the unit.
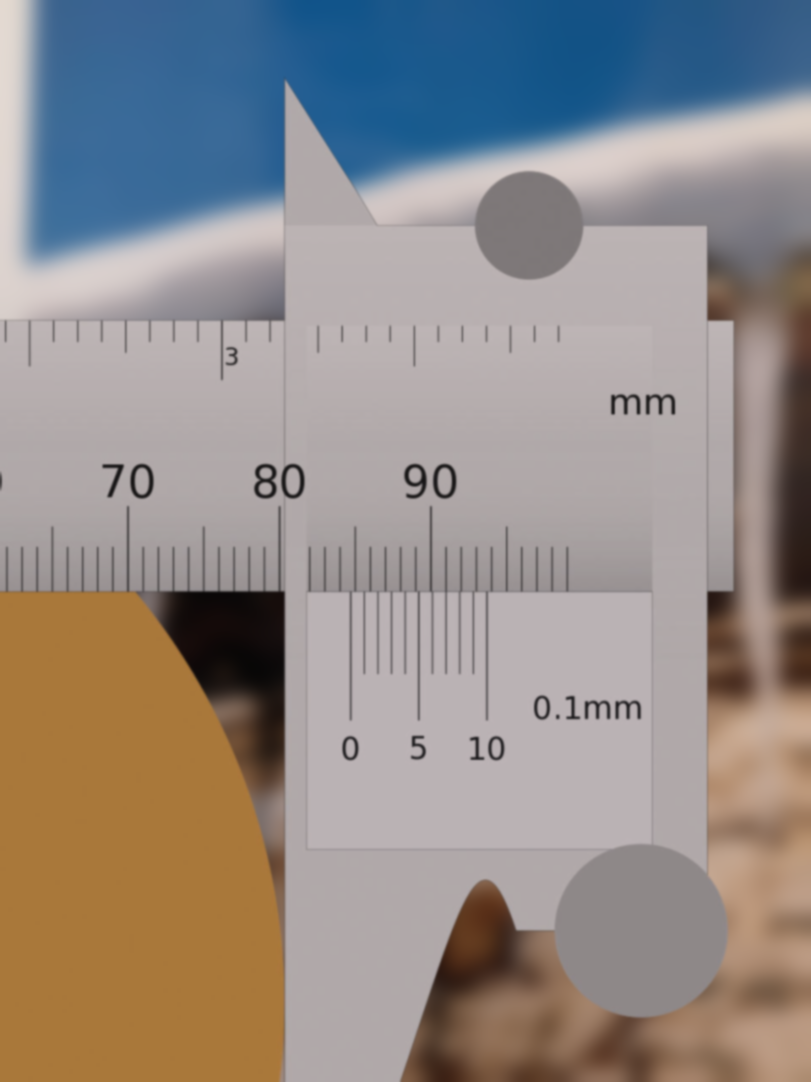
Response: 84.7; mm
